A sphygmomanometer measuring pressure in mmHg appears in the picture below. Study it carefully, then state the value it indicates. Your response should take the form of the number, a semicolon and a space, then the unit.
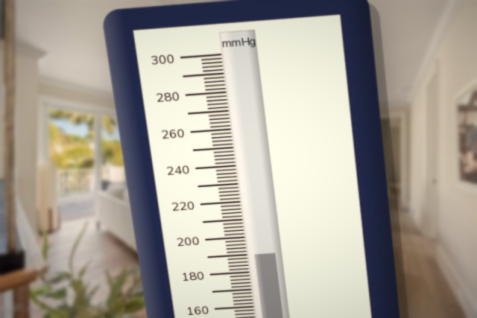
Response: 190; mmHg
